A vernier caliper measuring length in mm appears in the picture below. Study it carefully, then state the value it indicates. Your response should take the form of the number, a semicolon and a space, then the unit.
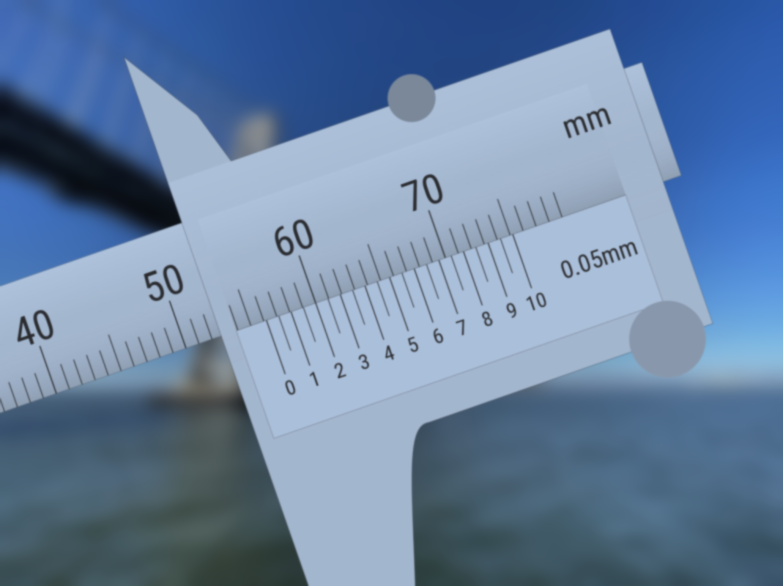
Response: 56.2; mm
